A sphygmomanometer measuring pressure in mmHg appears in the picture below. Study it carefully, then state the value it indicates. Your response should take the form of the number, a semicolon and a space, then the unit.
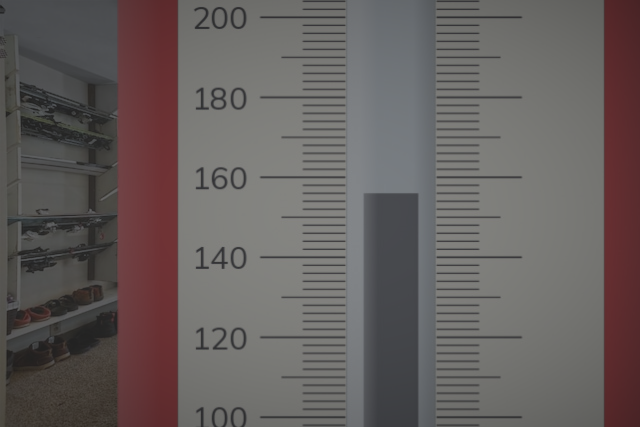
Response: 156; mmHg
